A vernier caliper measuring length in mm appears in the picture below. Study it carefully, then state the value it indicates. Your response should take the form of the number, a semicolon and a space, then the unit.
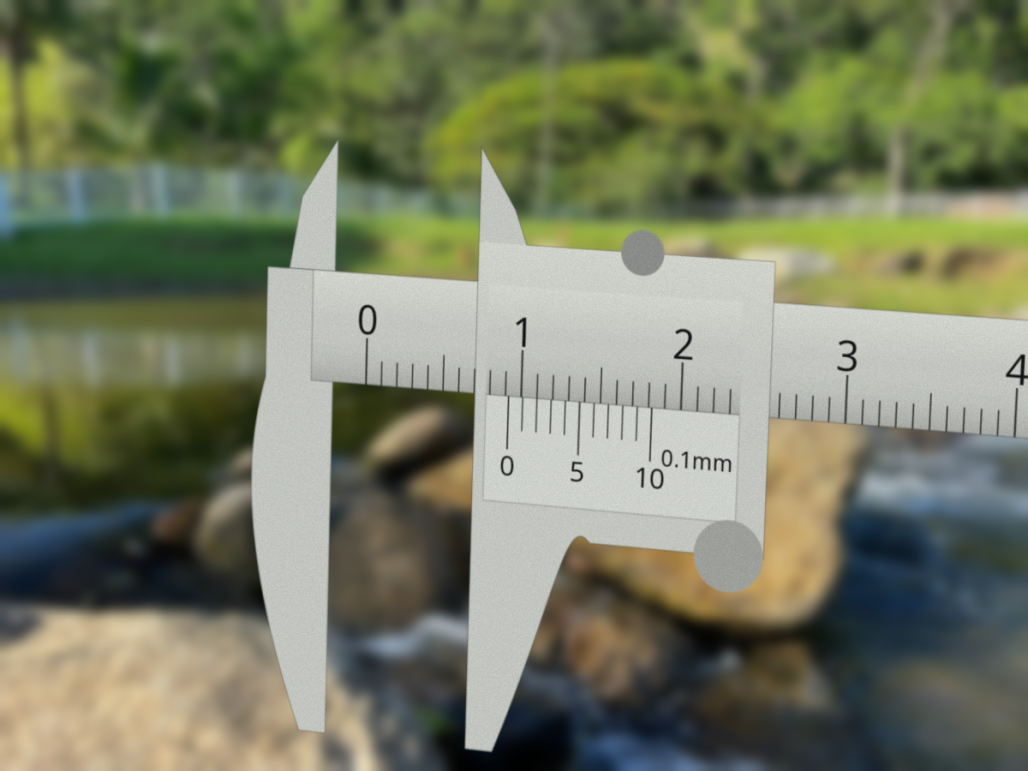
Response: 9.2; mm
